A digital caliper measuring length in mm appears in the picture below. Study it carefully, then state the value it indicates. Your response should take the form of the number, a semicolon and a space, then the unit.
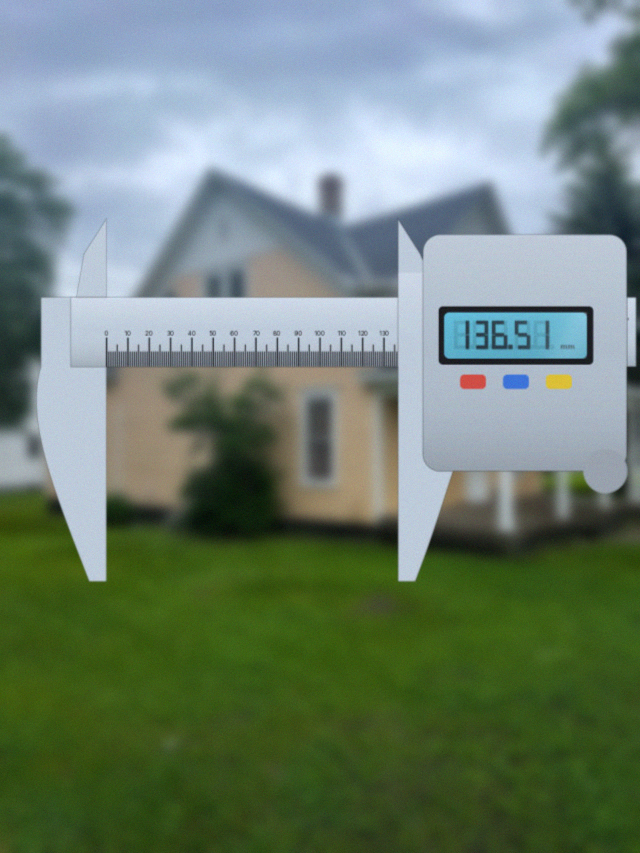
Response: 136.51; mm
